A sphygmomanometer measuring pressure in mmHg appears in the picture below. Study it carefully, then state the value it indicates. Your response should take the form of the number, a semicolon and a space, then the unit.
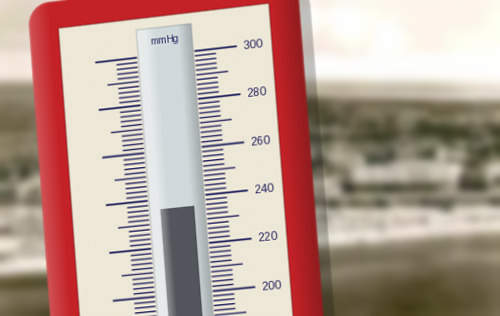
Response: 236; mmHg
